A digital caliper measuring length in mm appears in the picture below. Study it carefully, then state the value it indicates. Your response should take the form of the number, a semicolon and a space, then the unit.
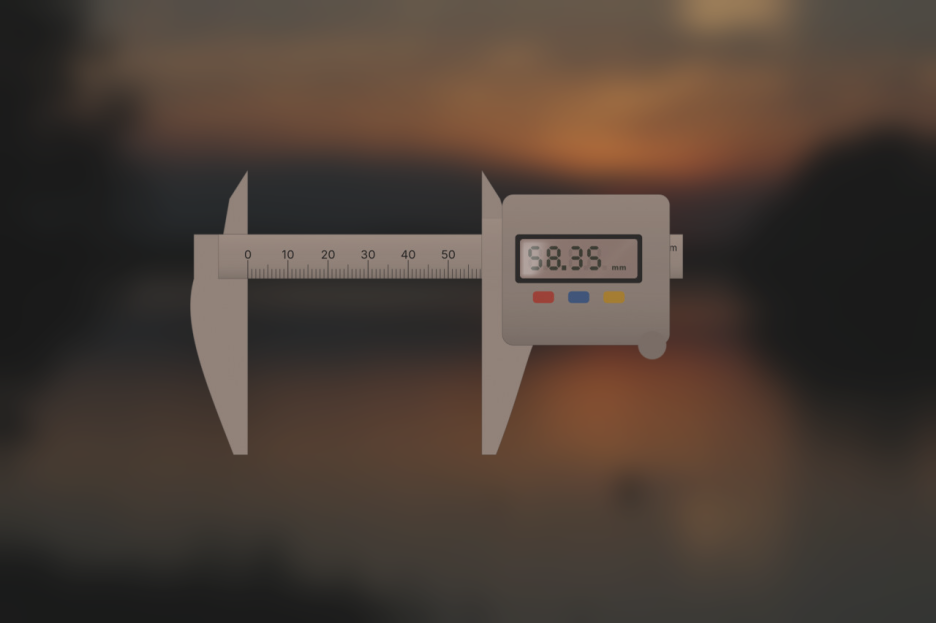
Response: 58.35; mm
